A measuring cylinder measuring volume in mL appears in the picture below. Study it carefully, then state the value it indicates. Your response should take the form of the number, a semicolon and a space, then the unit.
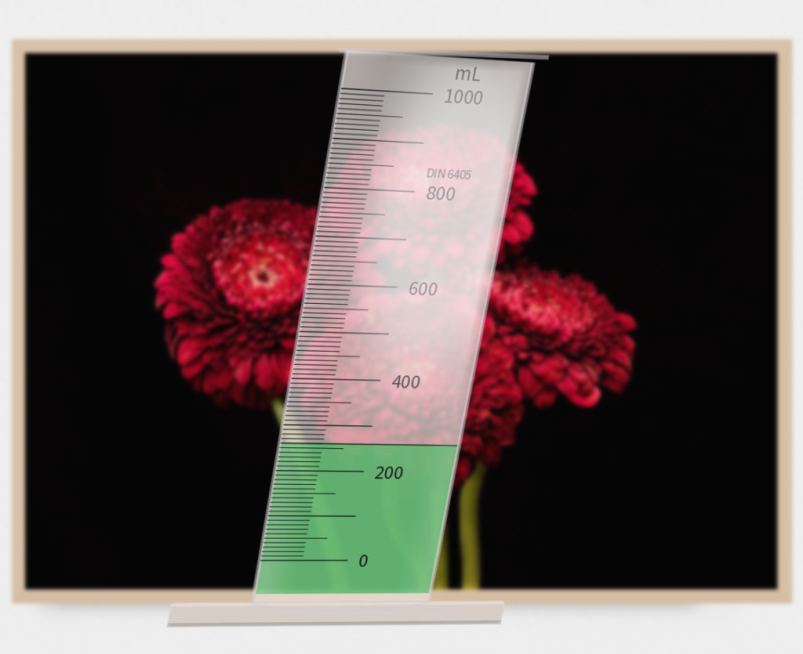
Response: 260; mL
